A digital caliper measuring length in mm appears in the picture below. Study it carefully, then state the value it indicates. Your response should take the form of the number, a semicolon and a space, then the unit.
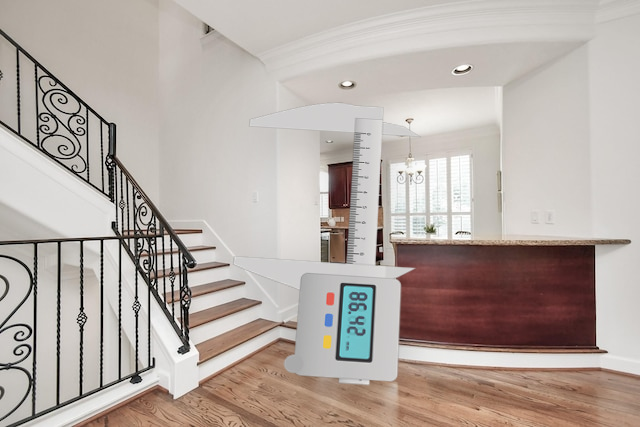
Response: 86.42; mm
